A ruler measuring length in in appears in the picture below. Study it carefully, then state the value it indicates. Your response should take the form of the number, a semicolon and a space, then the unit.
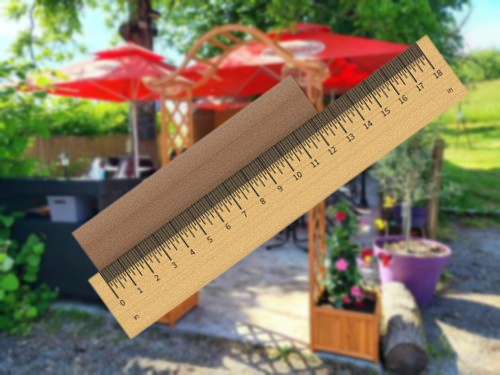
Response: 12.5; in
